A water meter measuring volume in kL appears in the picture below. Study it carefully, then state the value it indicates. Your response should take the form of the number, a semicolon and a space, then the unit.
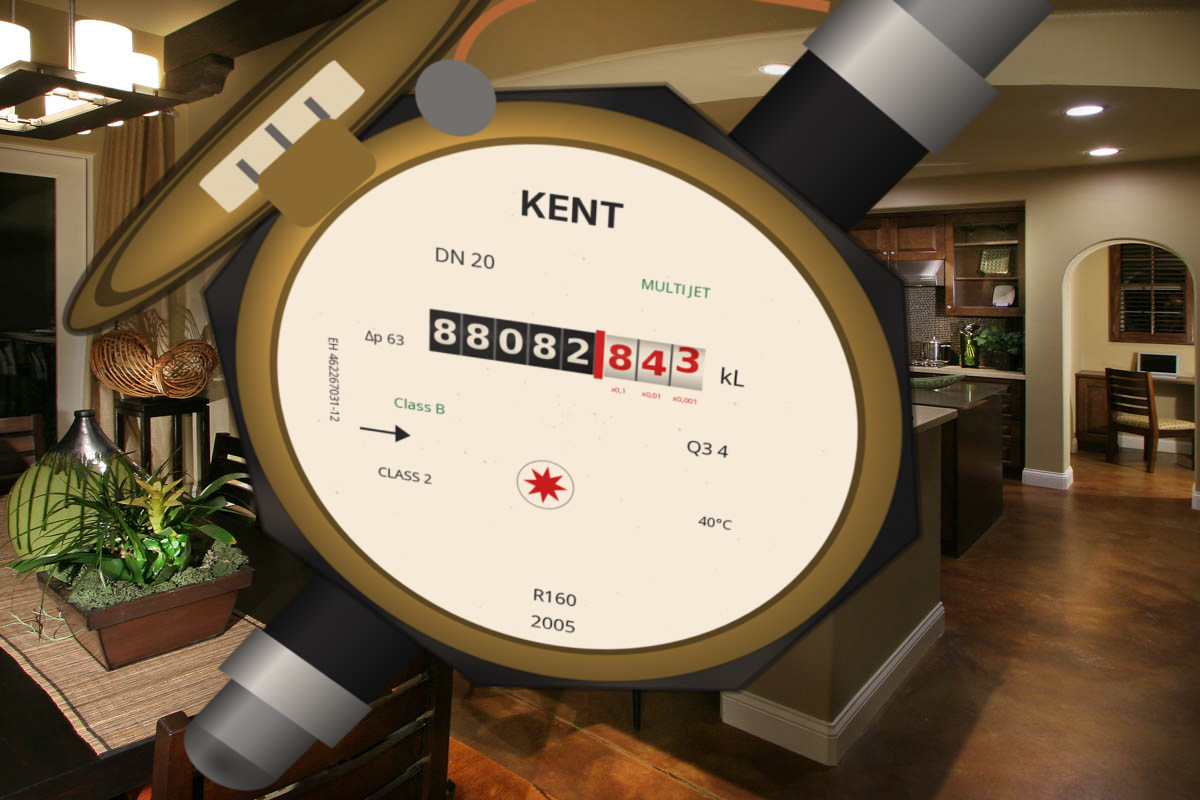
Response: 88082.843; kL
